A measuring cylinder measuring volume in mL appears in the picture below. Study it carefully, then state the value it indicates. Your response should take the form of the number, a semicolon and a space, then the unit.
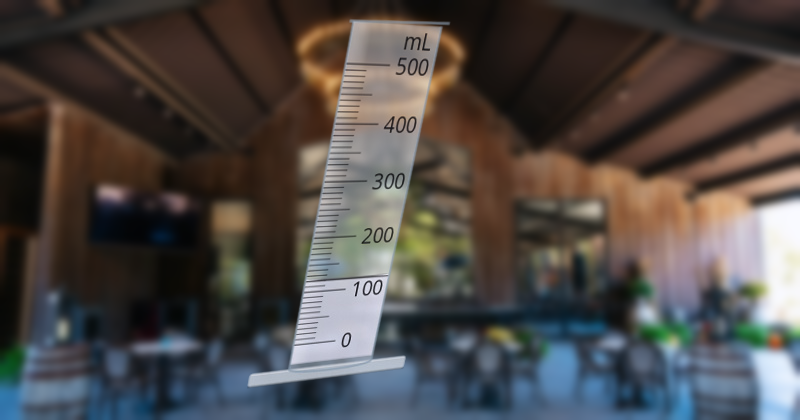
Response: 120; mL
